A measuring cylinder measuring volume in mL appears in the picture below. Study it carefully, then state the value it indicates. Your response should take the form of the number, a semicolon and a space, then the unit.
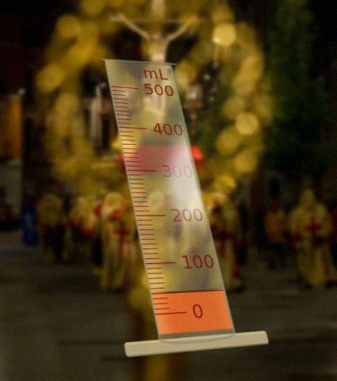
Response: 40; mL
